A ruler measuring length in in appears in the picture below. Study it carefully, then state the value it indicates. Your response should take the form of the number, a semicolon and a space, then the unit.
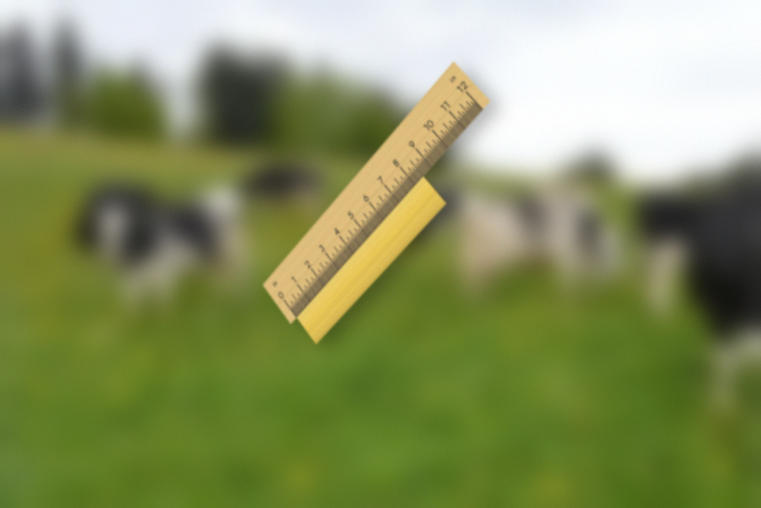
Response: 8.5; in
